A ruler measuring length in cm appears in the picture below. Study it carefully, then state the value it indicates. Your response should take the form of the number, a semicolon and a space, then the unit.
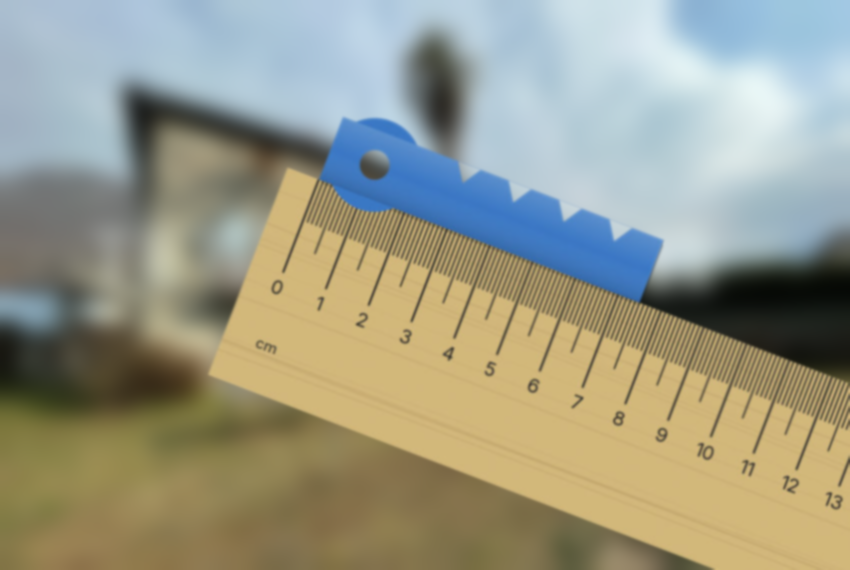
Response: 7.5; cm
